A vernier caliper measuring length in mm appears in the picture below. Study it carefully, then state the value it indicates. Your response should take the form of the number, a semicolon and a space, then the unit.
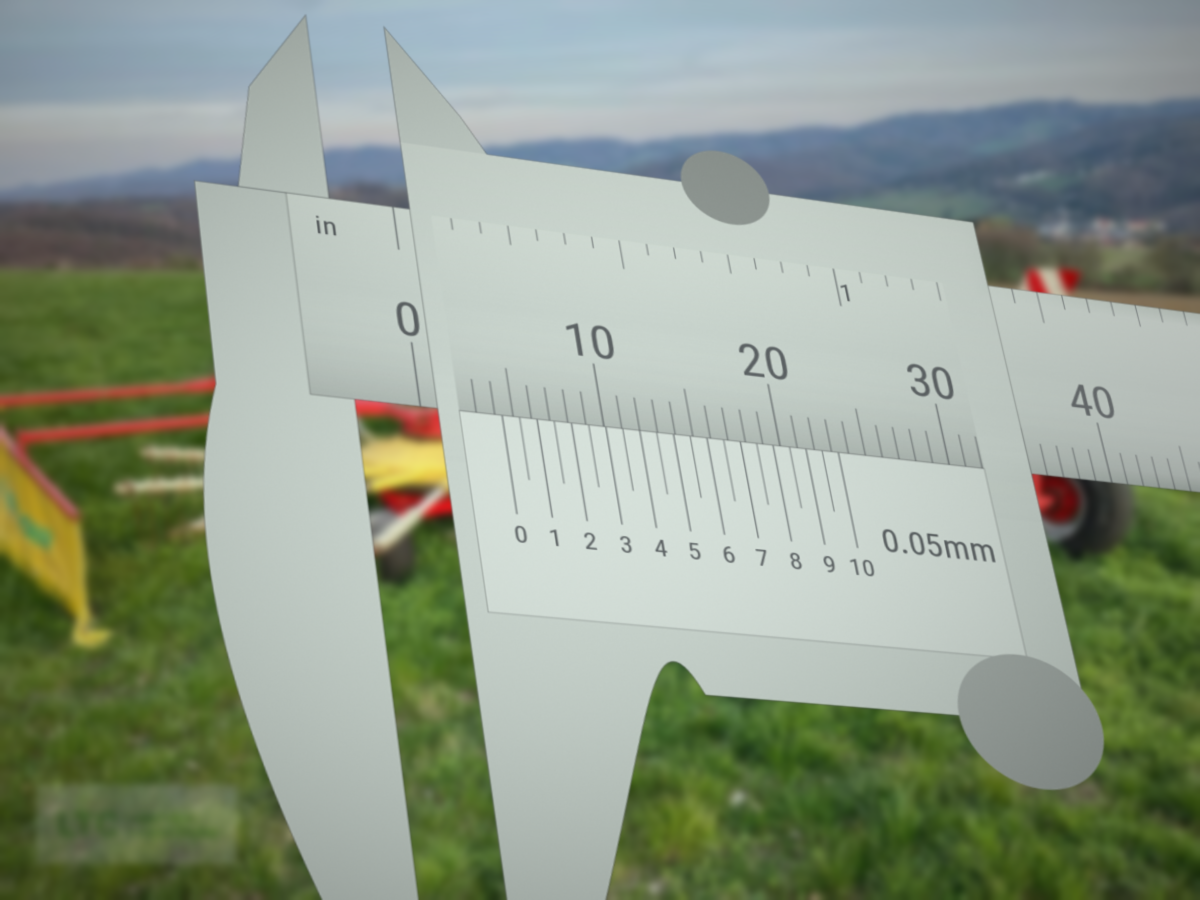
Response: 4.4; mm
